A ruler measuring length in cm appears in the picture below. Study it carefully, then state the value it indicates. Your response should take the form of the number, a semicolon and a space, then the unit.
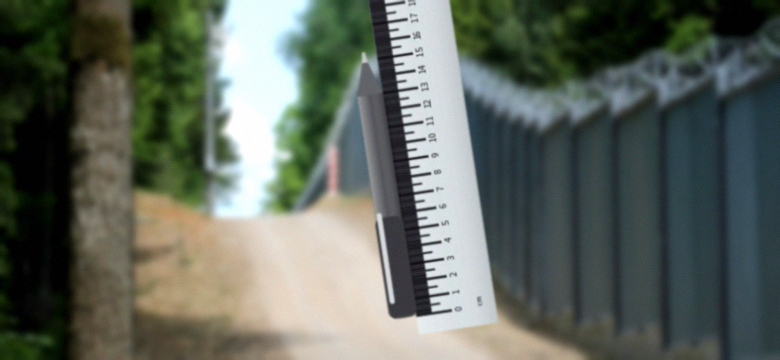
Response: 15.5; cm
